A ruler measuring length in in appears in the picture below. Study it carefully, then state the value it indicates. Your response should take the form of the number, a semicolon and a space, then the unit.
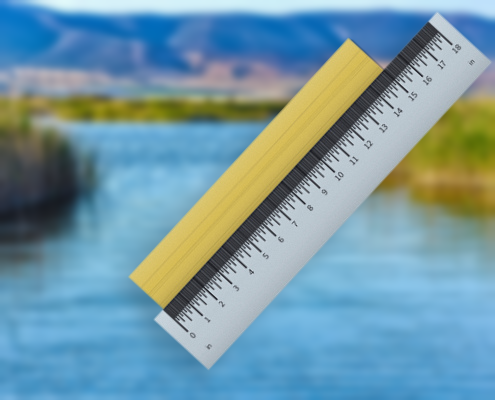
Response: 15; in
